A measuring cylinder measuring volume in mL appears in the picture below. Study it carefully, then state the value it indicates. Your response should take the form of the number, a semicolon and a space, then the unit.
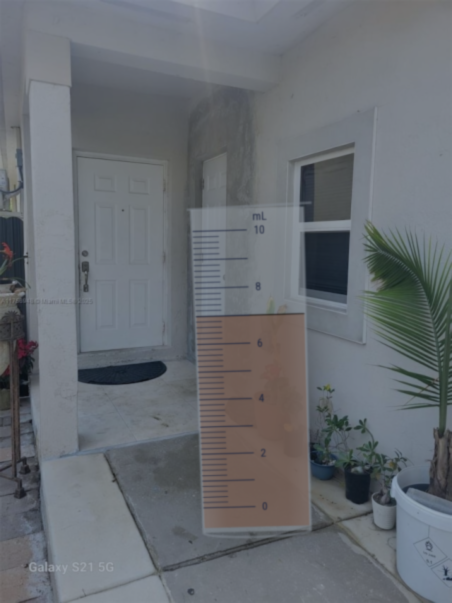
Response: 7; mL
